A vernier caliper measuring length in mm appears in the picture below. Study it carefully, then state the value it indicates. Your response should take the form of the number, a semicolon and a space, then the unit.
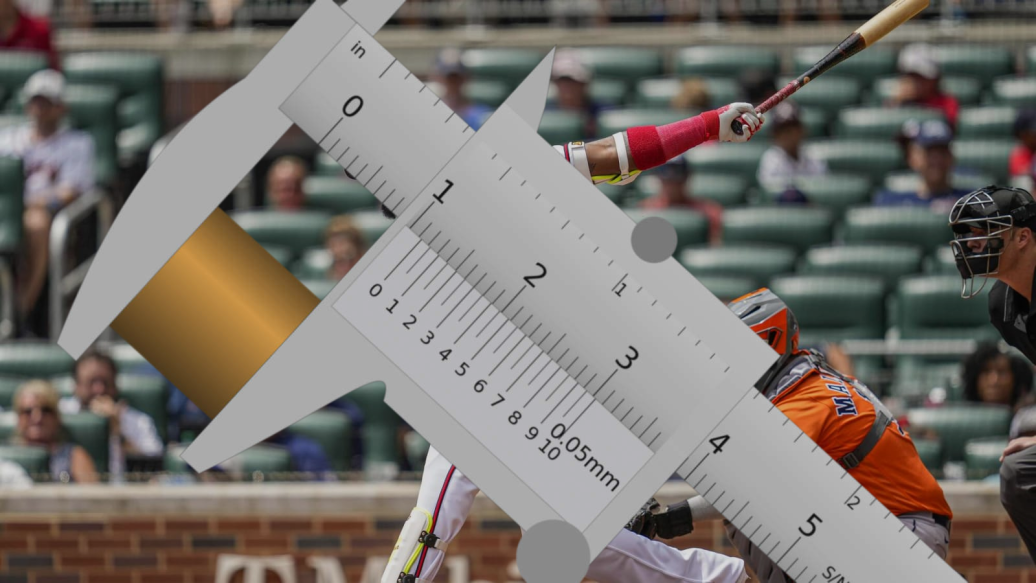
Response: 11.3; mm
